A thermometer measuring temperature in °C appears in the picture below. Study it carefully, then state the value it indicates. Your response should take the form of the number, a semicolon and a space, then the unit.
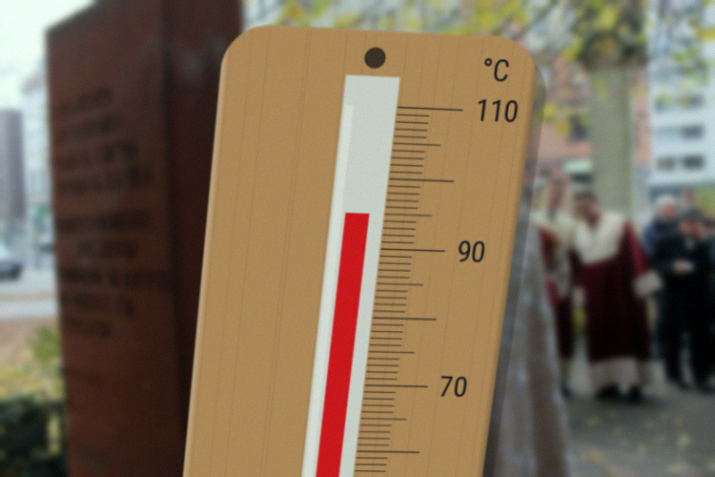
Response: 95; °C
